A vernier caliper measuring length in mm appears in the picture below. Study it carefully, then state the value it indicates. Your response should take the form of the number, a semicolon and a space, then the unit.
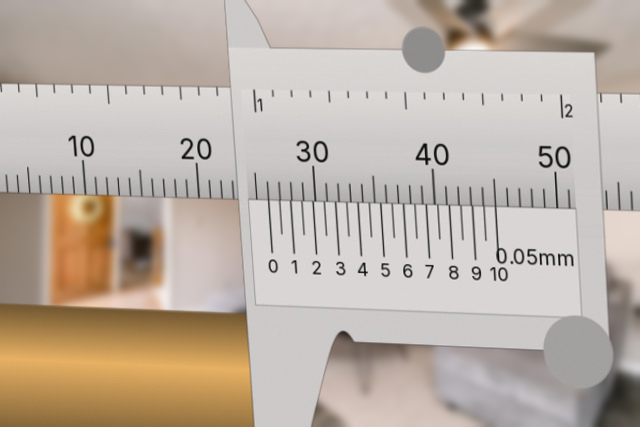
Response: 26.0; mm
